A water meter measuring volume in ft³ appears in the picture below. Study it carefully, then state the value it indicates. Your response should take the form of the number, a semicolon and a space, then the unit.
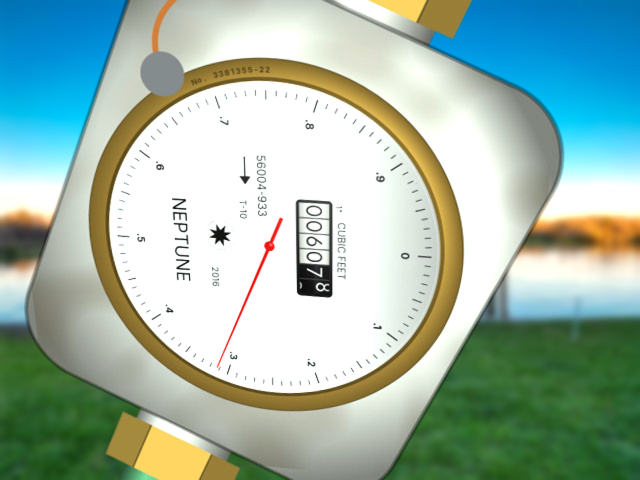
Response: 6078.31; ft³
